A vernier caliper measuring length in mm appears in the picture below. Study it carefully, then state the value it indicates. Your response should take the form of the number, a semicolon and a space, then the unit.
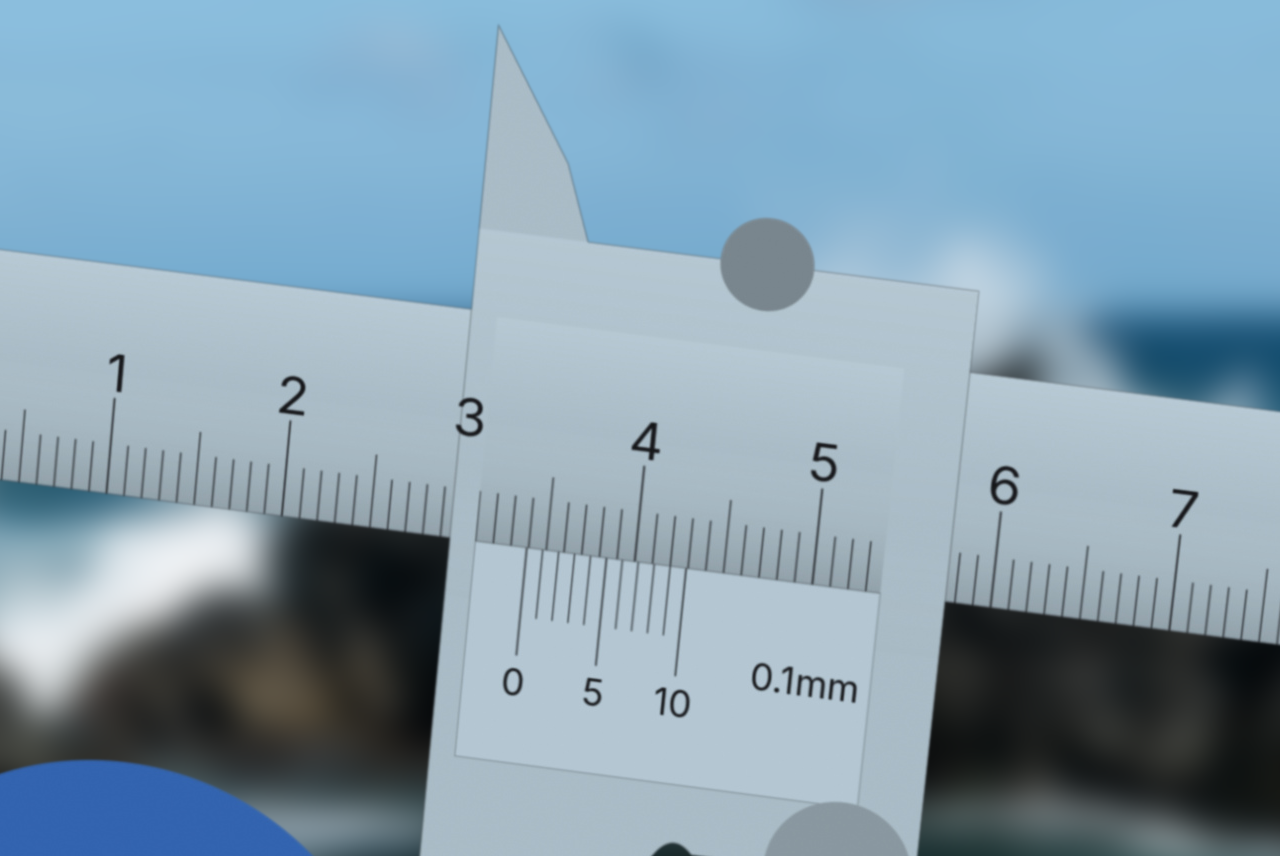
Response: 33.9; mm
